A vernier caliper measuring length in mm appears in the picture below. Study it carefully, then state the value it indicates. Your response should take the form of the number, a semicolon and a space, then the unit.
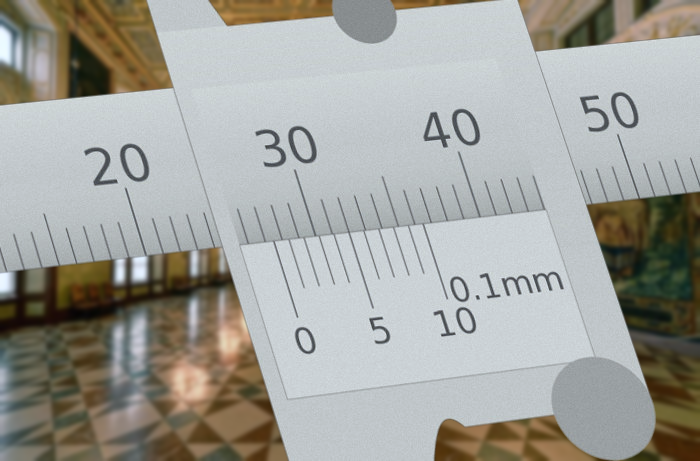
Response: 27.5; mm
